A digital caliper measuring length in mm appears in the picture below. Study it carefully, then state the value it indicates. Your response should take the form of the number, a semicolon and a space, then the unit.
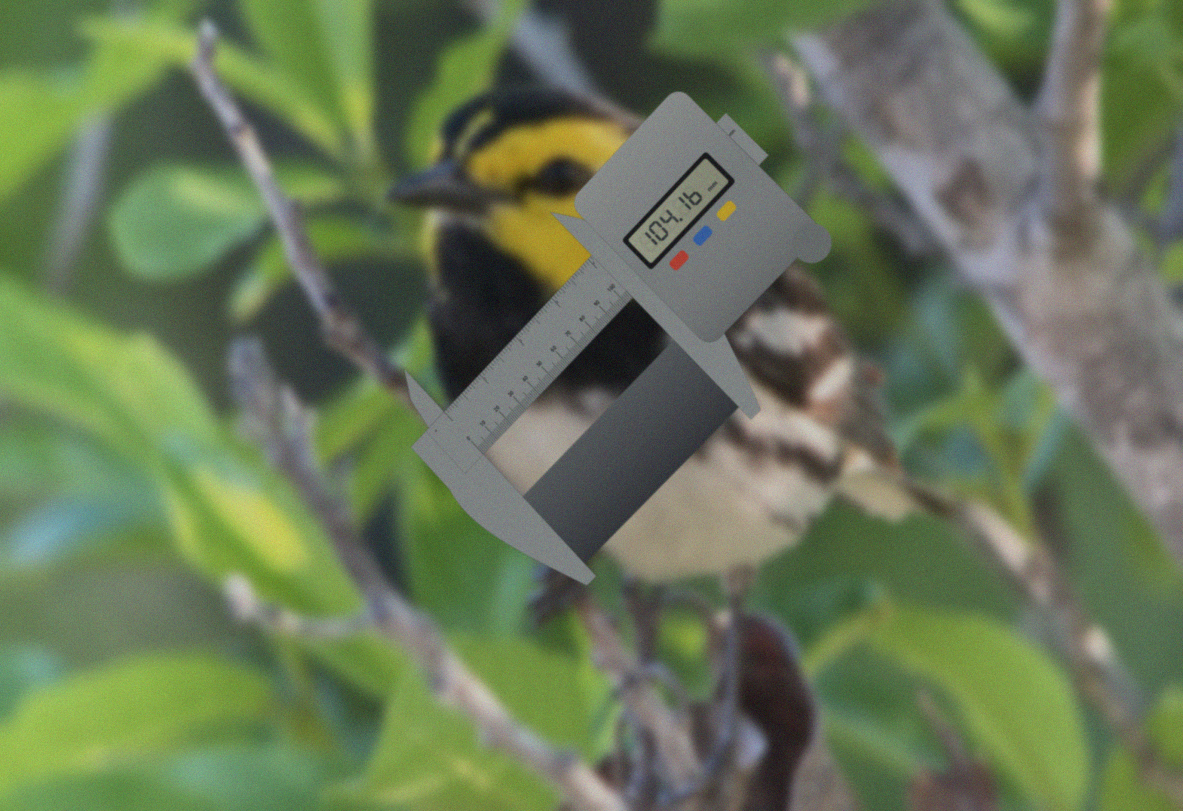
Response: 104.16; mm
